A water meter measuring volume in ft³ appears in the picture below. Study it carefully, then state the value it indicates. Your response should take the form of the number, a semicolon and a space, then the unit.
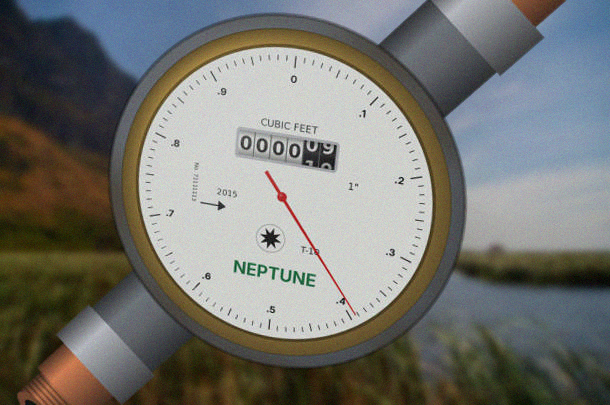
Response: 9.39; ft³
